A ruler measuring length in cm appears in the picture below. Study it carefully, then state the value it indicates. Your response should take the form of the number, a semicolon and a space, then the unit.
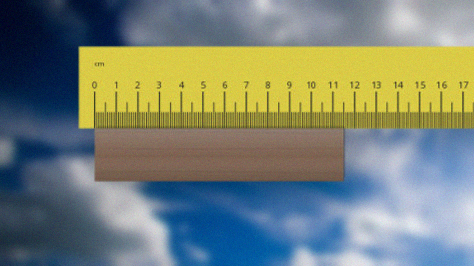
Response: 11.5; cm
